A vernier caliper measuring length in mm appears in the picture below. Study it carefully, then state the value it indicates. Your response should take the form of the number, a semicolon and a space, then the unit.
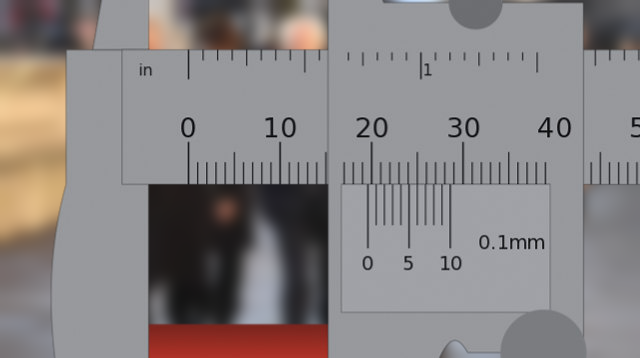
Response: 19.6; mm
